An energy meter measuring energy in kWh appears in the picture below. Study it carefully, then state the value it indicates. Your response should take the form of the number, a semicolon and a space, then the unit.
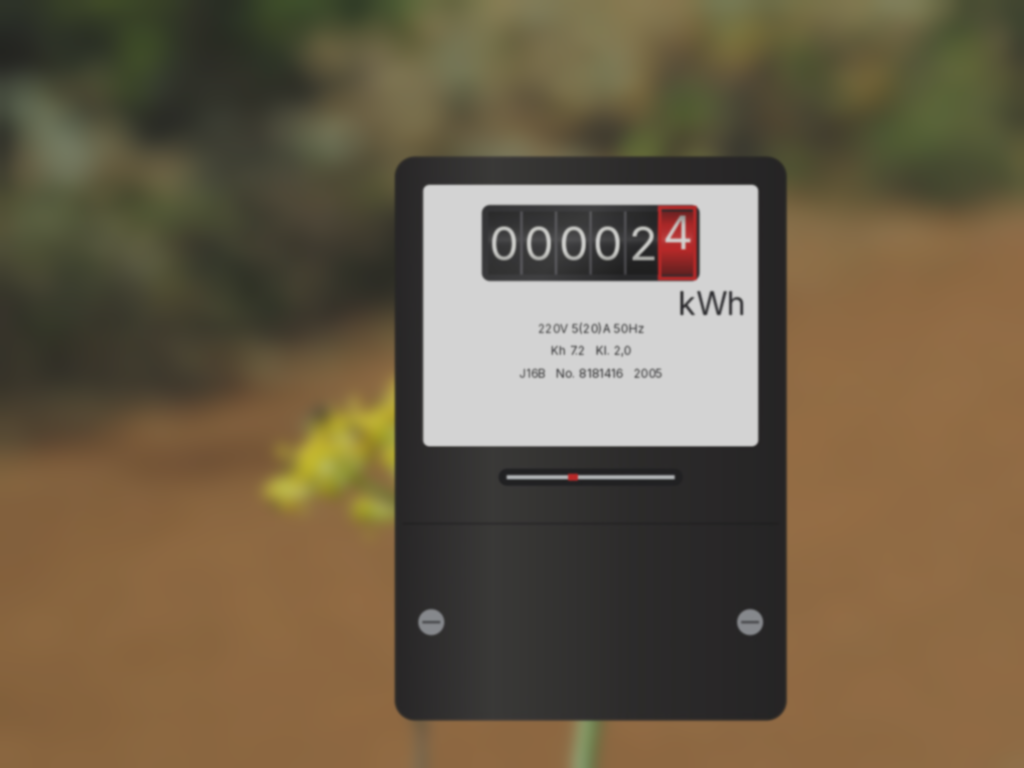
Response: 2.4; kWh
